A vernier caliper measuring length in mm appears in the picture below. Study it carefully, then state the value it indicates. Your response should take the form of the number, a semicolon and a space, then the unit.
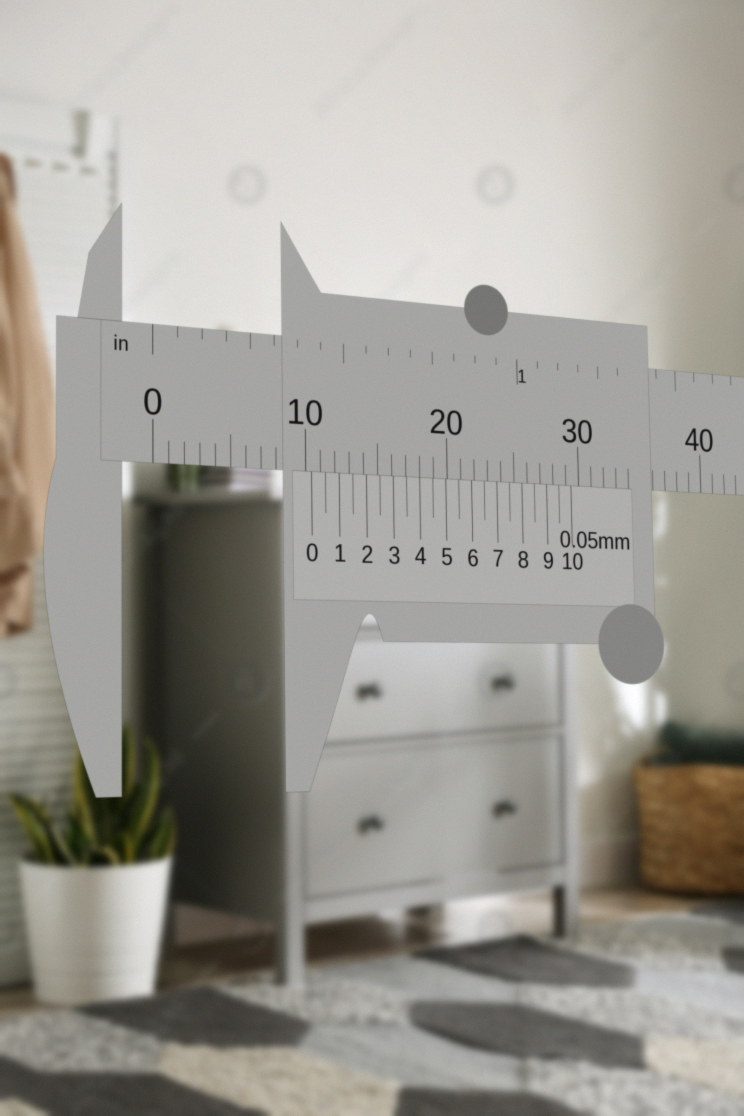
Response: 10.4; mm
